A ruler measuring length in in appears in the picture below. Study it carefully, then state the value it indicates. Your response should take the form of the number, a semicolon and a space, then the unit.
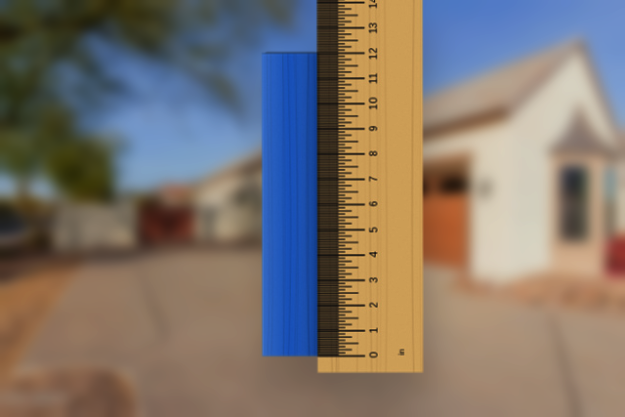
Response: 12; in
